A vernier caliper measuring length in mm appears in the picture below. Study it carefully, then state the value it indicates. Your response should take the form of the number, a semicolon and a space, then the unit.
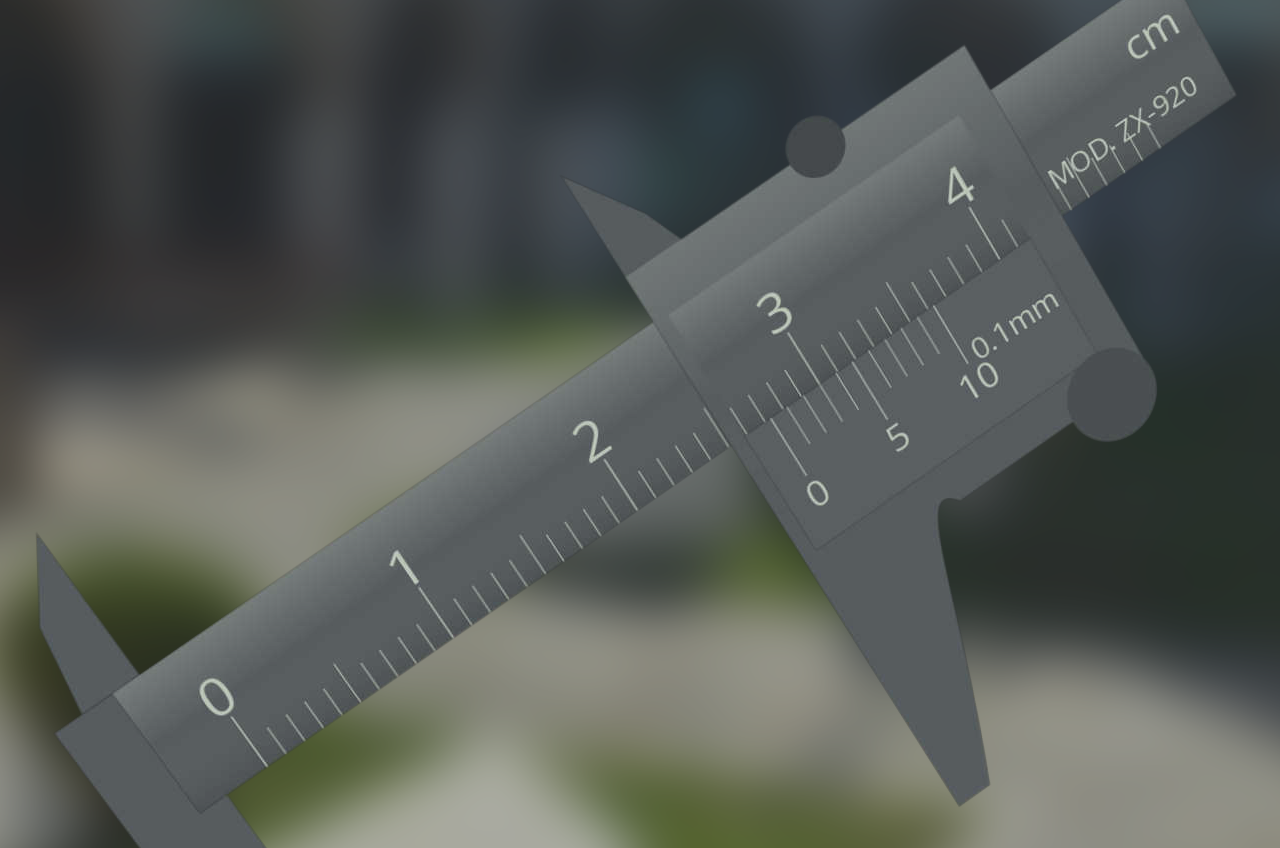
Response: 27.3; mm
